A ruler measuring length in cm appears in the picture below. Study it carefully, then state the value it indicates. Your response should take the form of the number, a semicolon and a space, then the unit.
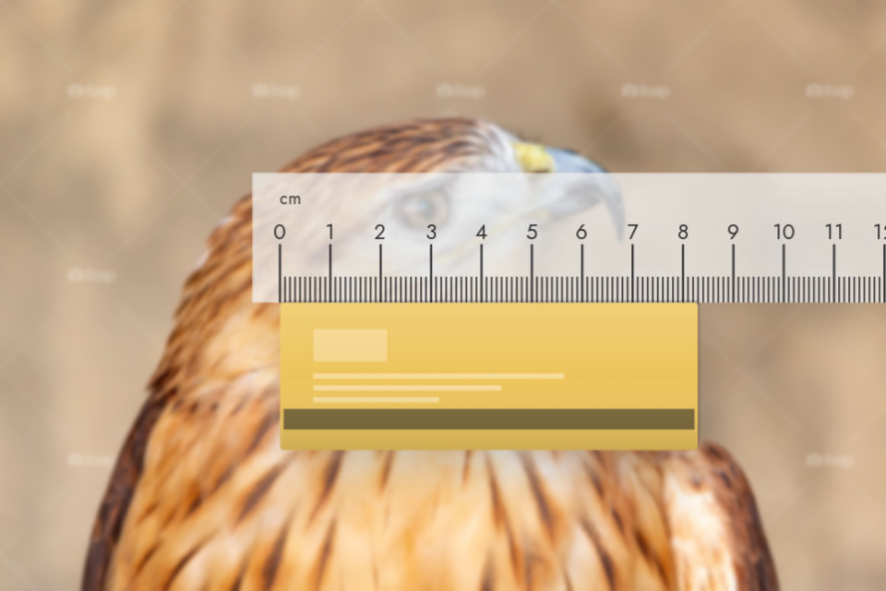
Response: 8.3; cm
